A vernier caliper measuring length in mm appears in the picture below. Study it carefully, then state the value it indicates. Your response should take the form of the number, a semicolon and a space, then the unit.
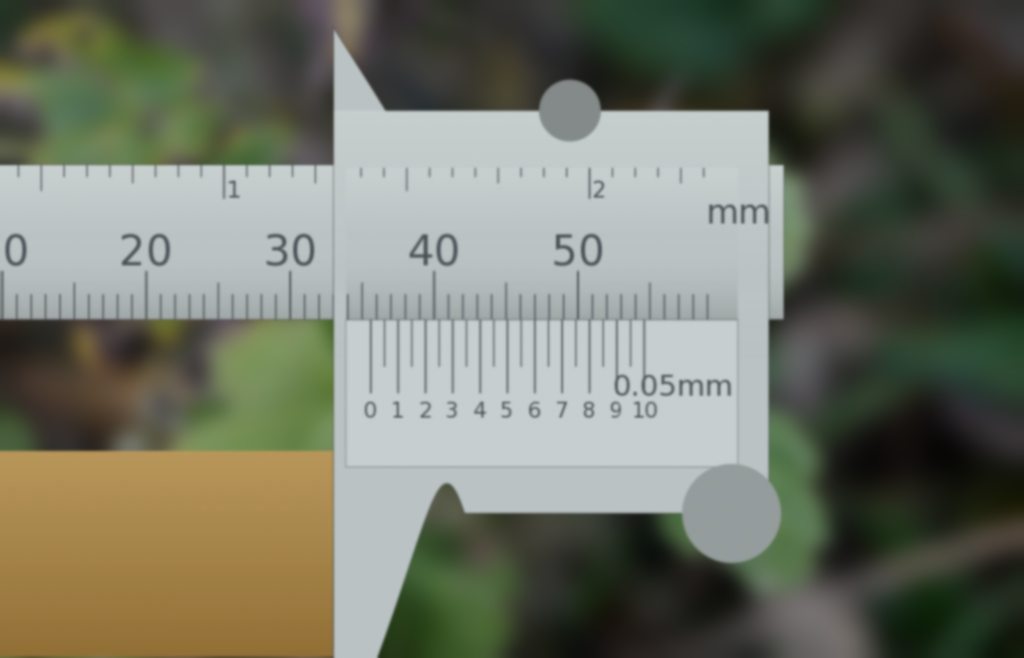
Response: 35.6; mm
